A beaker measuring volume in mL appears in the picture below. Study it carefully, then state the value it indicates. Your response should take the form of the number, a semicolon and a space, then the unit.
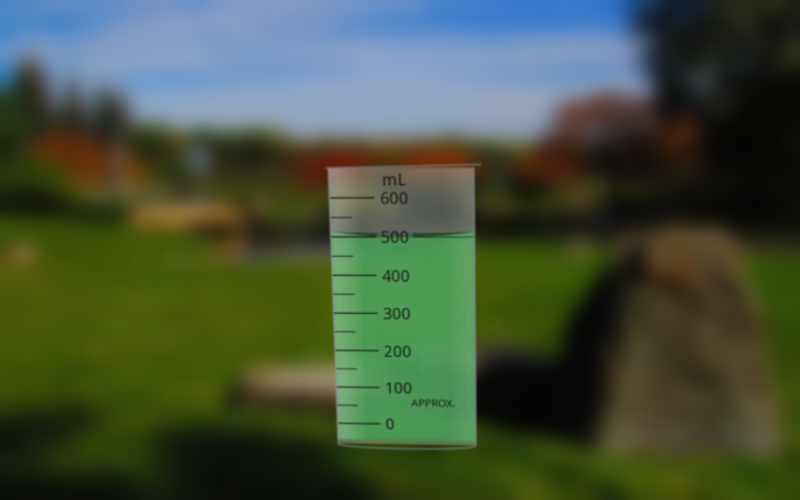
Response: 500; mL
